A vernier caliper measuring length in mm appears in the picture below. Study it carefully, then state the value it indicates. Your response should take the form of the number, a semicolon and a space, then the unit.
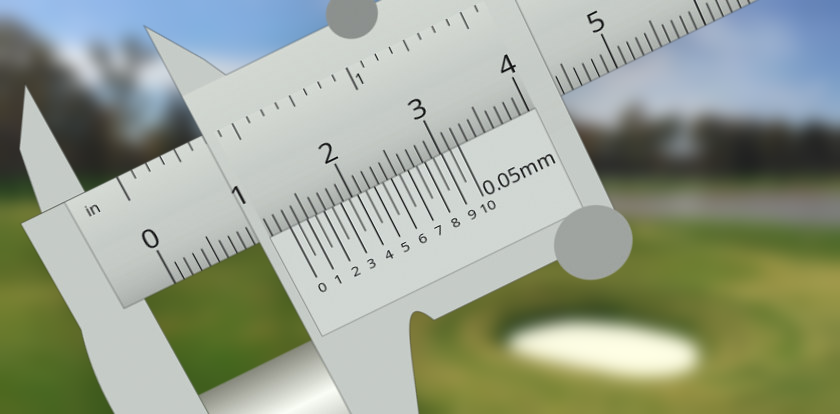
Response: 13.0; mm
